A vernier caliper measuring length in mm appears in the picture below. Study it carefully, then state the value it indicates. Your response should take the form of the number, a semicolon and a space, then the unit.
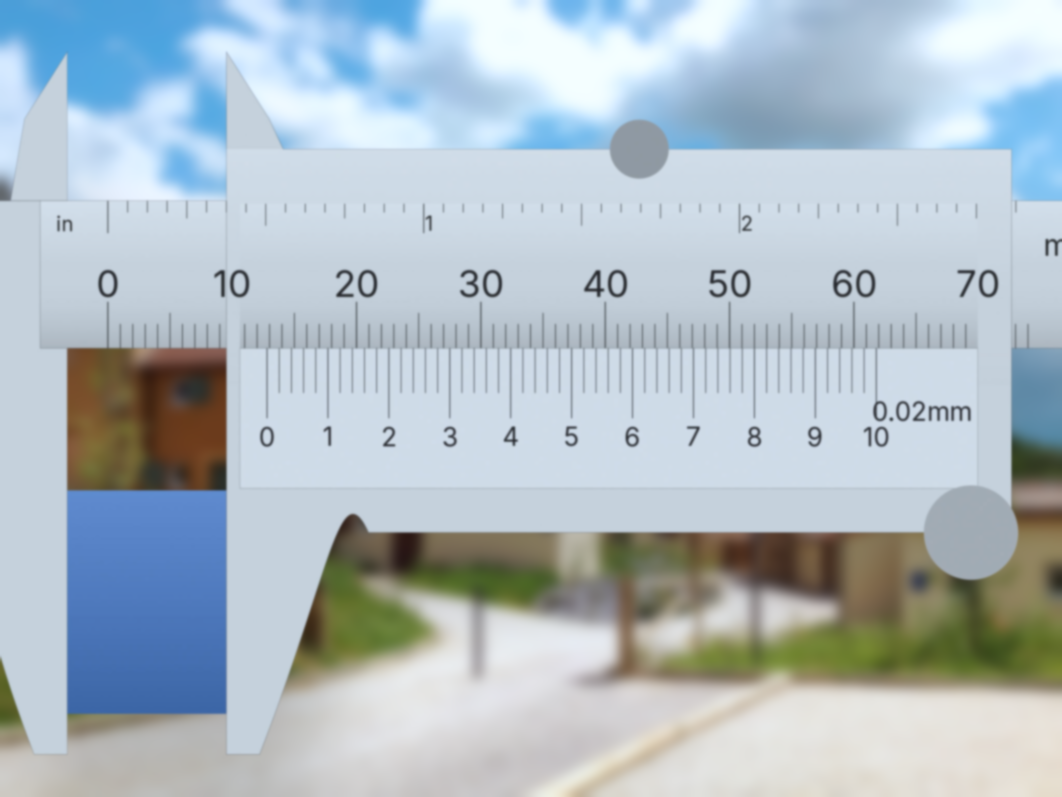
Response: 12.8; mm
